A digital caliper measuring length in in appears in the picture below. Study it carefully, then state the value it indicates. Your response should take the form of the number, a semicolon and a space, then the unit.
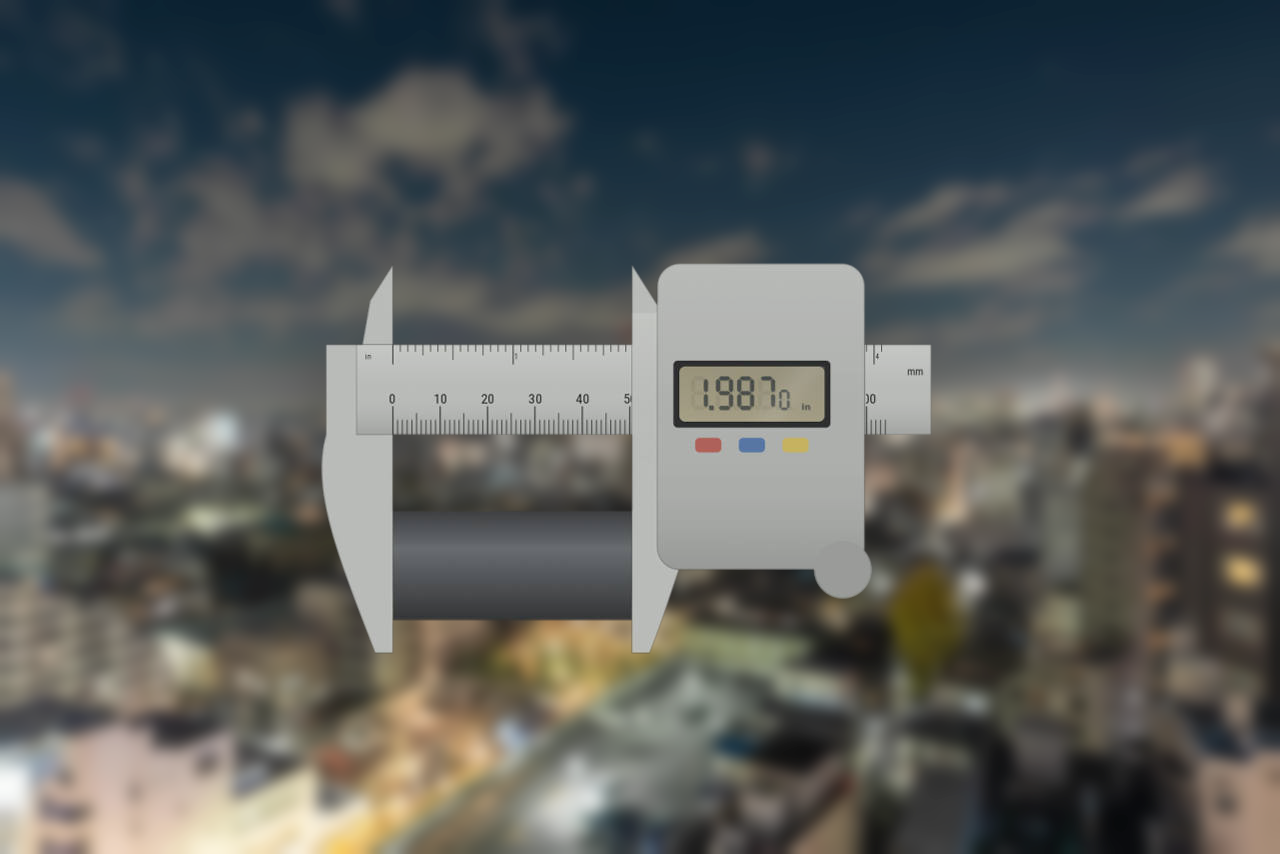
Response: 1.9870; in
